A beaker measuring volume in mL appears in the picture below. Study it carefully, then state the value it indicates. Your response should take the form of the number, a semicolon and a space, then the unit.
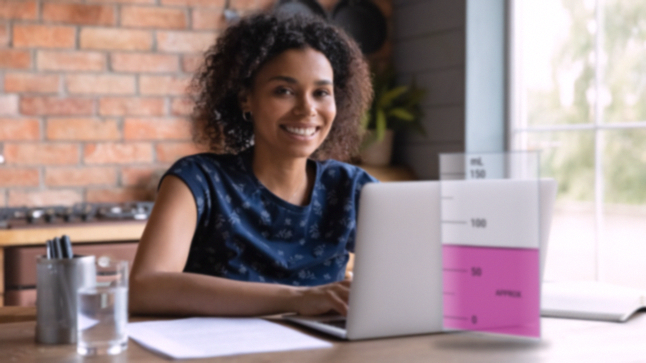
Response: 75; mL
